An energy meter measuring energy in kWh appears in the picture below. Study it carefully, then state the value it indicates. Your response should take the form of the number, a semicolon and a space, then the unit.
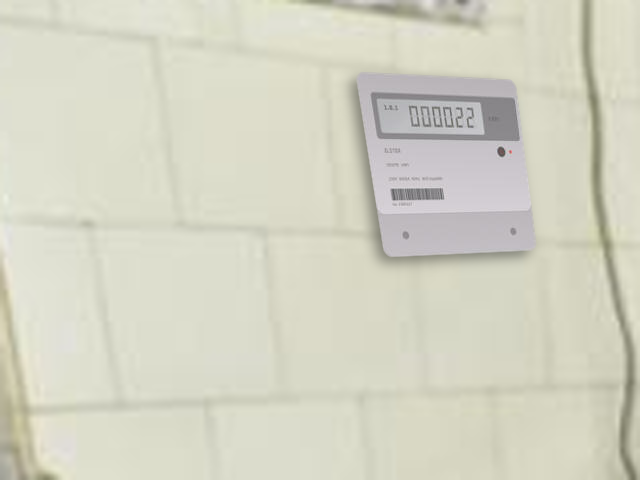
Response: 22; kWh
